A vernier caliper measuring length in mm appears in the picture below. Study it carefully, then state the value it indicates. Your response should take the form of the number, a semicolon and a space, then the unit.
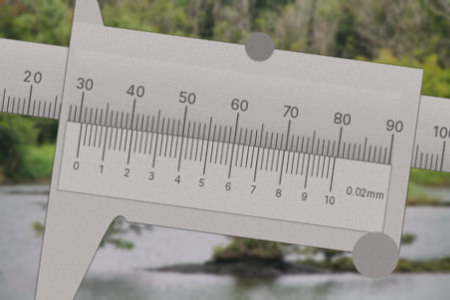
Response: 30.5; mm
